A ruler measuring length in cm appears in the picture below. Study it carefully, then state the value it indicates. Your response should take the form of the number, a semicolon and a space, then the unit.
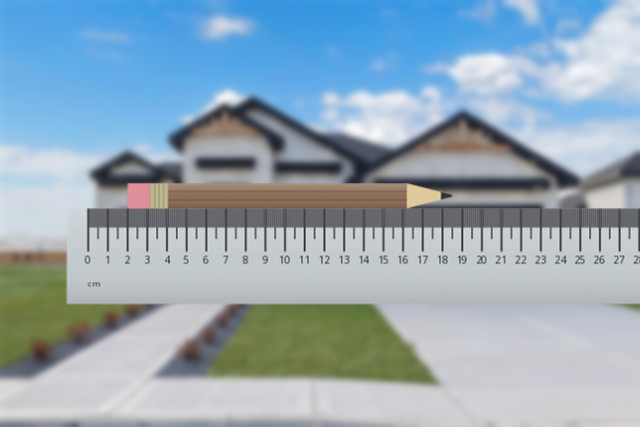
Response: 16.5; cm
